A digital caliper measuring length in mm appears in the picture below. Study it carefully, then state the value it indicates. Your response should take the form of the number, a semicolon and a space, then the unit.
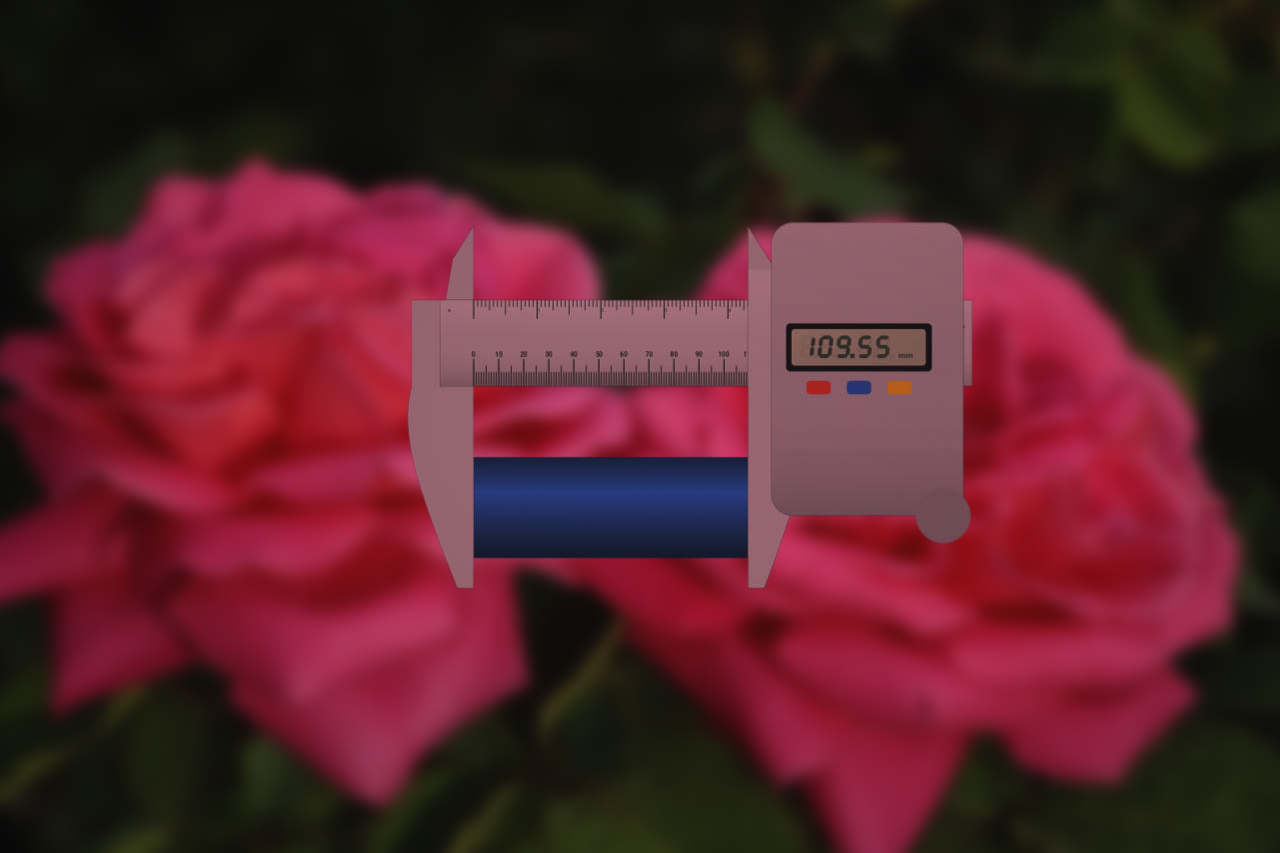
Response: 109.55; mm
